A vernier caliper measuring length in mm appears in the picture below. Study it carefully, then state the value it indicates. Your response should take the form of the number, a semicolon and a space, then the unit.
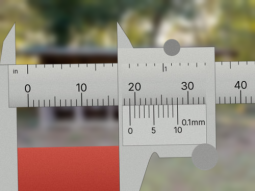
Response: 19.0; mm
